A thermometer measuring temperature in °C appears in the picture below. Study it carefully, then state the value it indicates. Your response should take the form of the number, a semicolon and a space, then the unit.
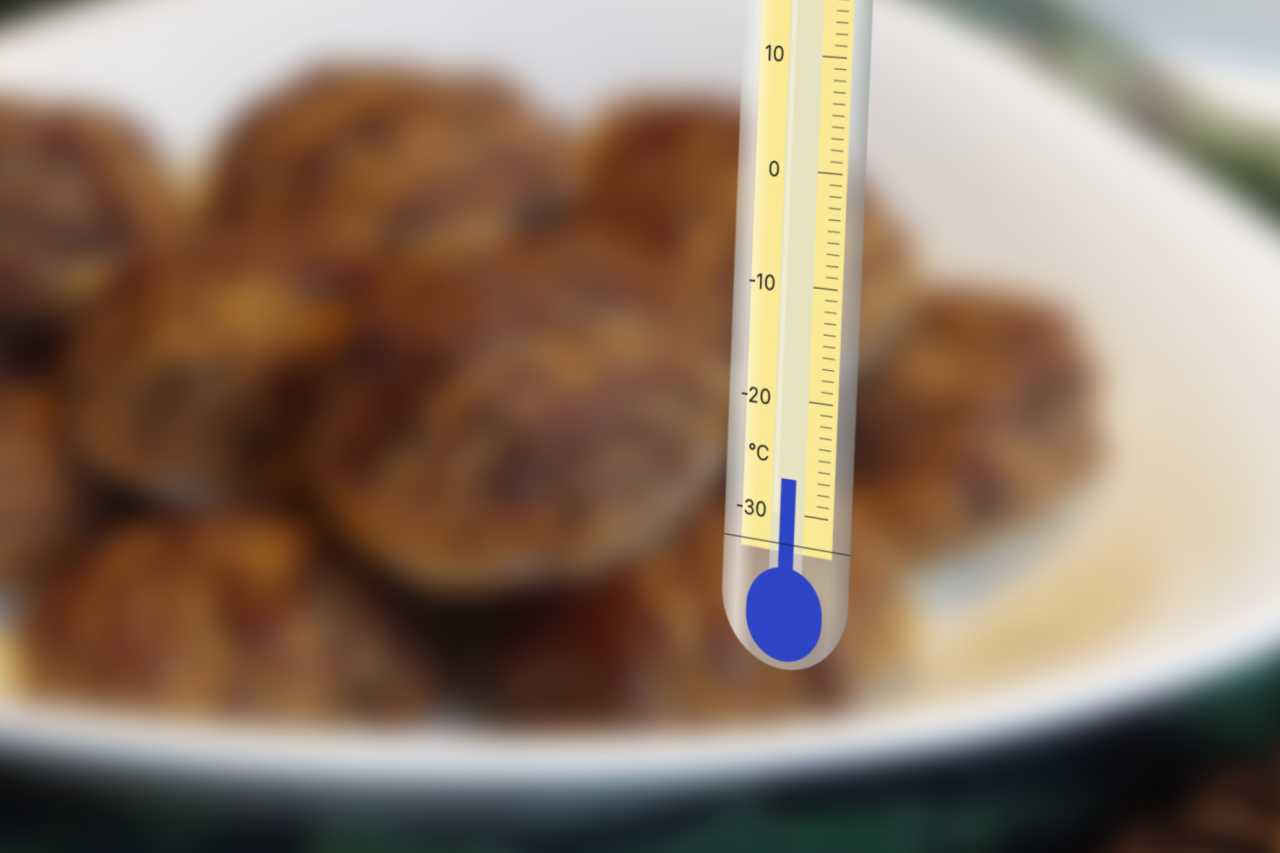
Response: -27; °C
